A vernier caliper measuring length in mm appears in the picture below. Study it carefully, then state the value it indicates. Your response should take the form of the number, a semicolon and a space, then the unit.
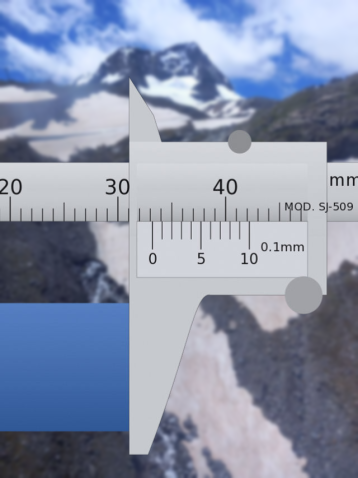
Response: 33.2; mm
